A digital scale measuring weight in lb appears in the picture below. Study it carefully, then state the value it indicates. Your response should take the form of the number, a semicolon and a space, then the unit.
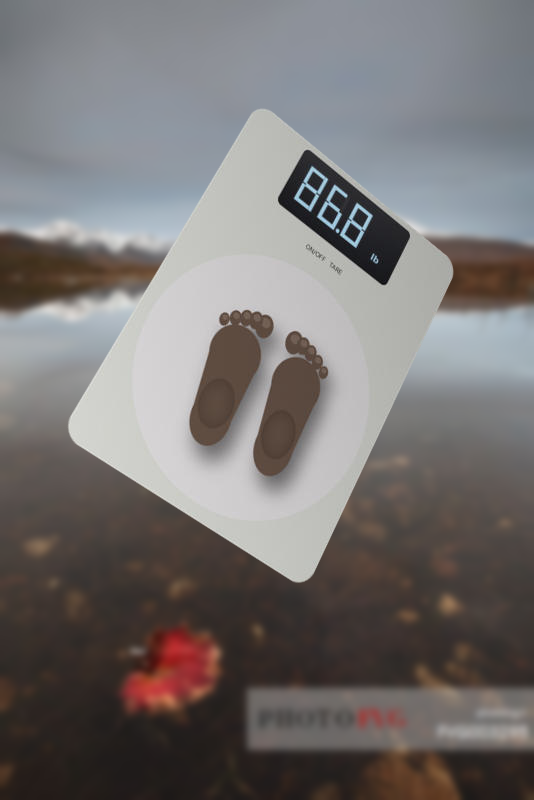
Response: 86.8; lb
